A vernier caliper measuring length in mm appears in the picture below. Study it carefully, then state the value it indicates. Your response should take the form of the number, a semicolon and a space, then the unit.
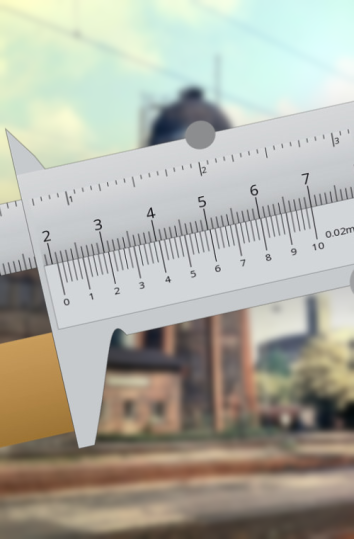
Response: 21.0; mm
